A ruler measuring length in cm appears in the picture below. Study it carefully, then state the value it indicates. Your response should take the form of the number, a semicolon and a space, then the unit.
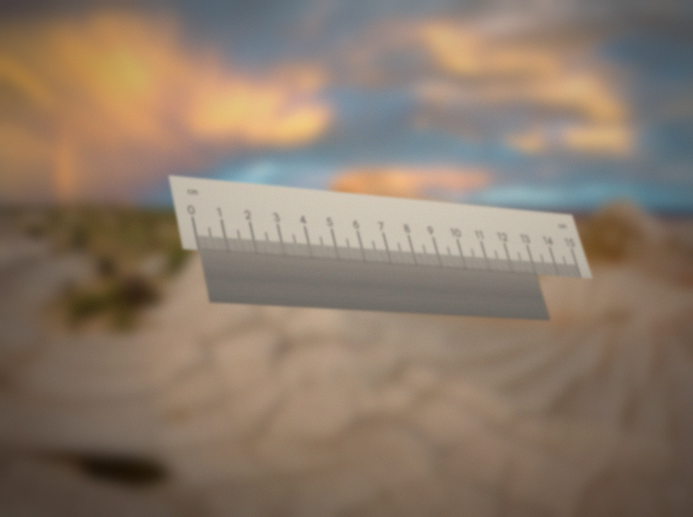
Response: 13; cm
